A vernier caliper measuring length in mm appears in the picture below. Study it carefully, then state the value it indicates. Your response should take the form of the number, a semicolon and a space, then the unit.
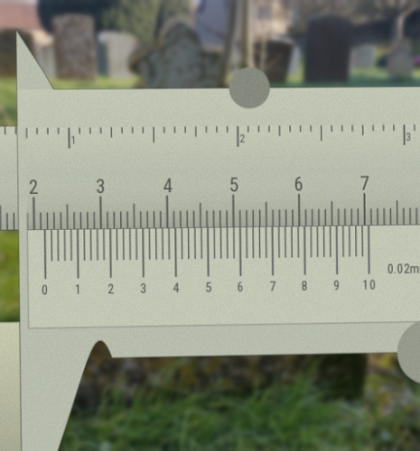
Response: 21.6; mm
